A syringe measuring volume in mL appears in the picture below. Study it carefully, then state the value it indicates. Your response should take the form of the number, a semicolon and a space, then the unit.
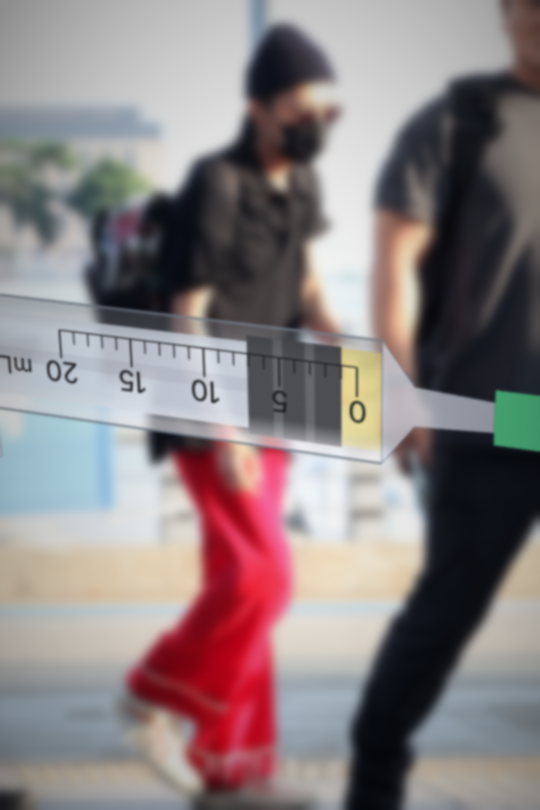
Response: 1; mL
